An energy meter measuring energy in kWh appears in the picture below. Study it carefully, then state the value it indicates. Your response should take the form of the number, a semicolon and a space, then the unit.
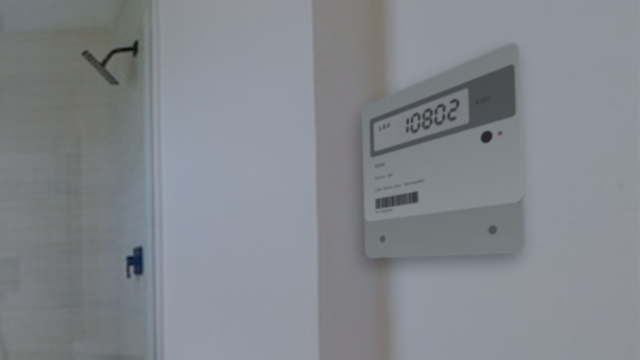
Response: 10802; kWh
